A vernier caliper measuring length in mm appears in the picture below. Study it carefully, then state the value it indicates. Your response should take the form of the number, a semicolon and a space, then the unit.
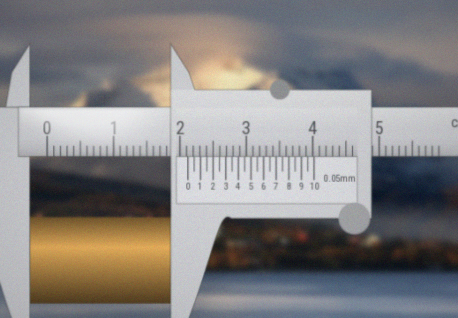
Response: 21.2; mm
